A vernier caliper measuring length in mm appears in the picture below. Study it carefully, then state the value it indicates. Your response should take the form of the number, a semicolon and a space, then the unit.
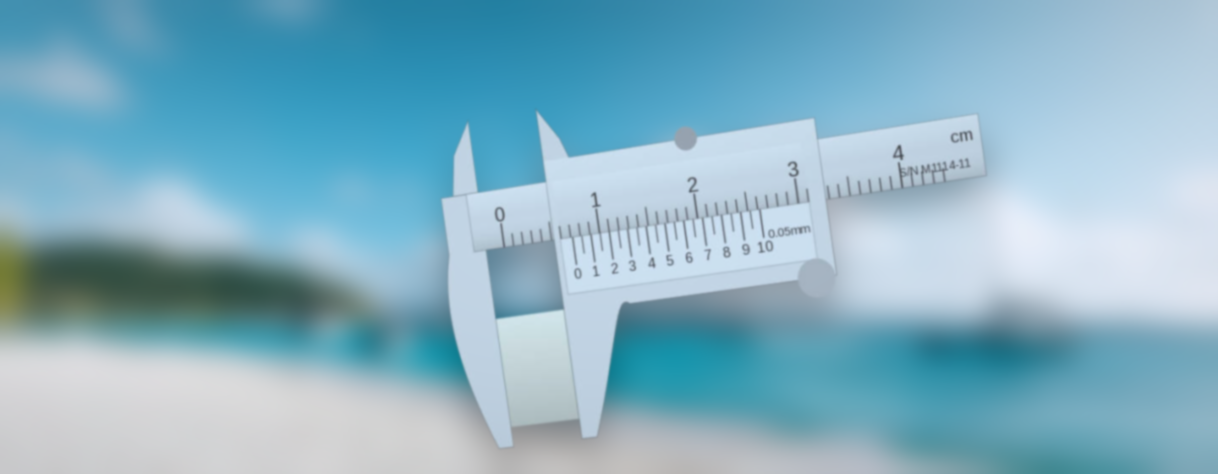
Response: 7.2; mm
